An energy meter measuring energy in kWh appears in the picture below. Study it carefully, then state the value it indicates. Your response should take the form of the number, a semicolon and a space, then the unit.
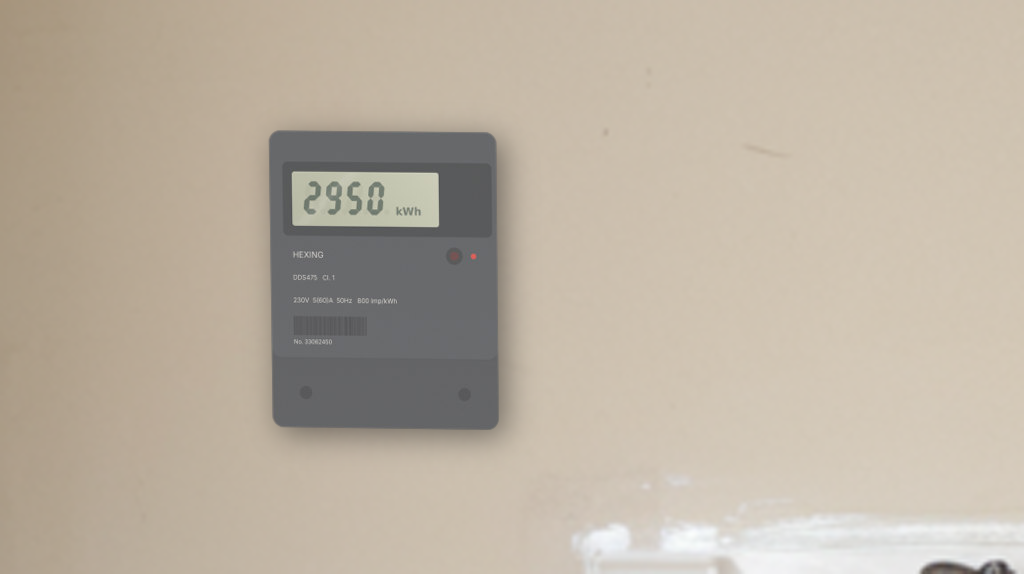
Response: 2950; kWh
